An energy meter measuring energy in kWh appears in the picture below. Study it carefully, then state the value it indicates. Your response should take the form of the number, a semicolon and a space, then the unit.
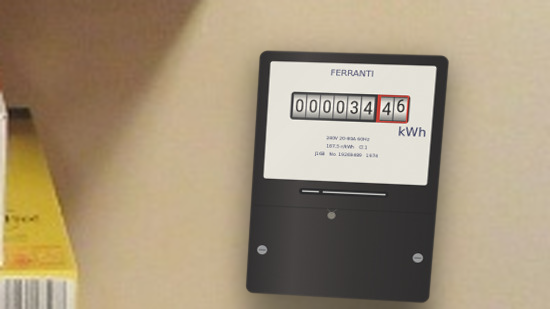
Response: 34.46; kWh
